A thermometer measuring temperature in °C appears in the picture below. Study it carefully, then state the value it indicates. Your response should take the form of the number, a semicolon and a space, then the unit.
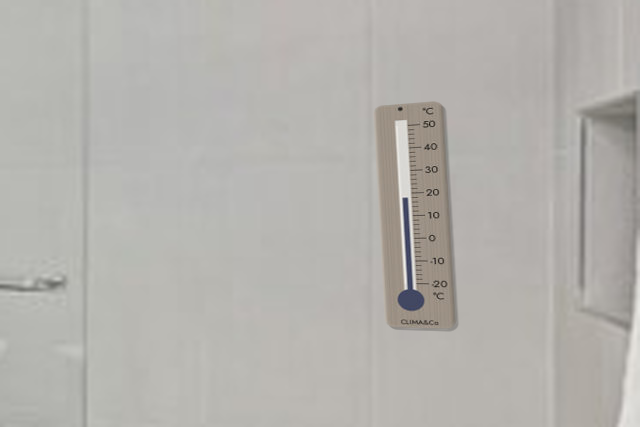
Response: 18; °C
